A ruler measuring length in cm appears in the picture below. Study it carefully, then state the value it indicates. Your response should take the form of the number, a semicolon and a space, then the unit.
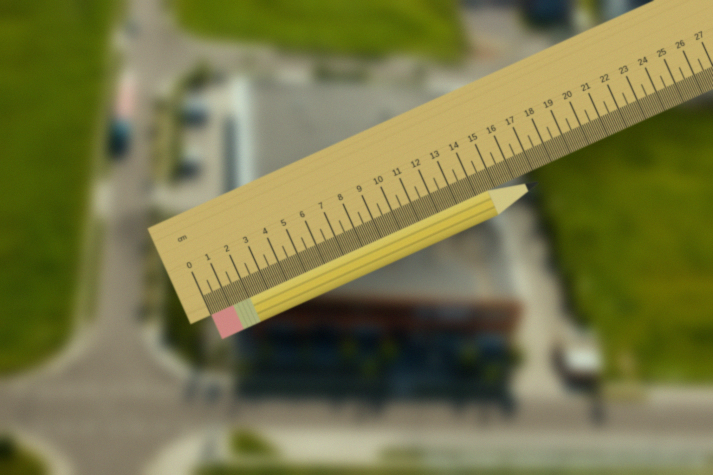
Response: 17; cm
